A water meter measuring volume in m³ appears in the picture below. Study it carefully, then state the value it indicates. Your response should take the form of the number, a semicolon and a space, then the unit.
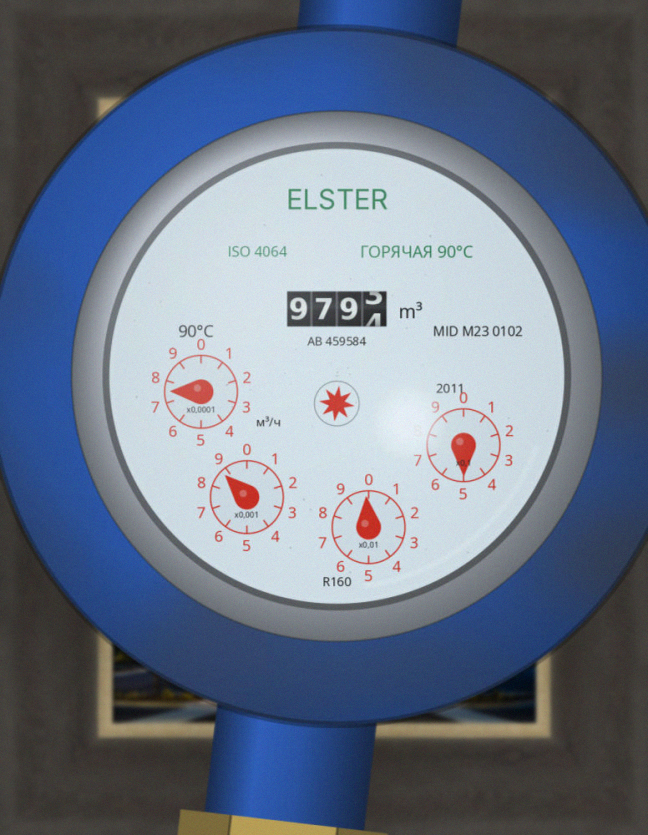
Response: 9793.4987; m³
